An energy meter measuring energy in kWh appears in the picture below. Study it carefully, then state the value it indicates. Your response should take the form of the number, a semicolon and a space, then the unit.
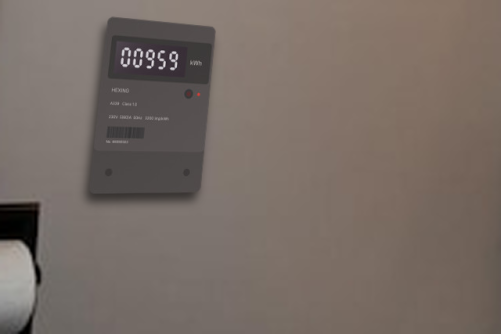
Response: 959; kWh
